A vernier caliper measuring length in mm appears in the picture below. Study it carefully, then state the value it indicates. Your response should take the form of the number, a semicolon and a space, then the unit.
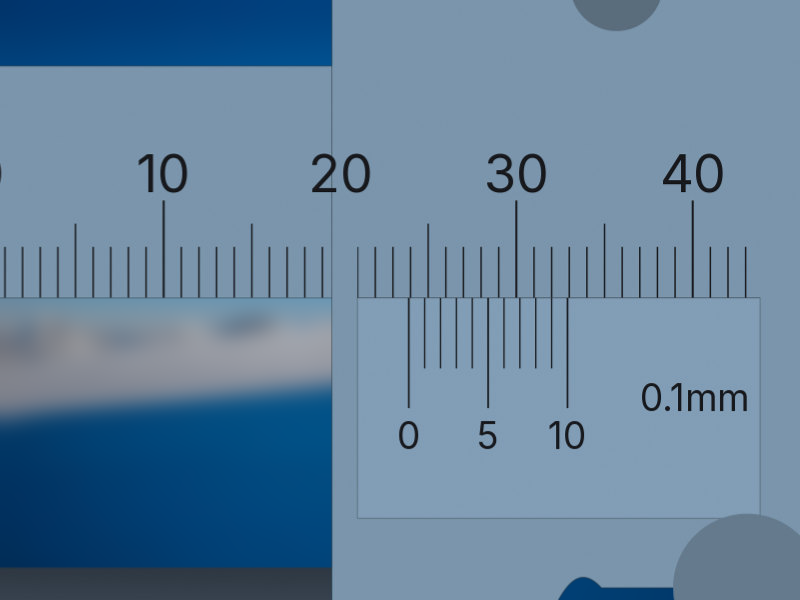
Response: 23.9; mm
